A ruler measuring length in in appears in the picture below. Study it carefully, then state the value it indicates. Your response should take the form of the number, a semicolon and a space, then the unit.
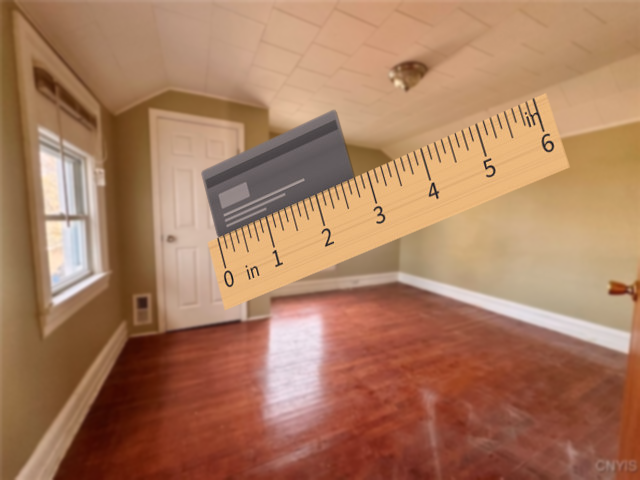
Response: 2.75; in
